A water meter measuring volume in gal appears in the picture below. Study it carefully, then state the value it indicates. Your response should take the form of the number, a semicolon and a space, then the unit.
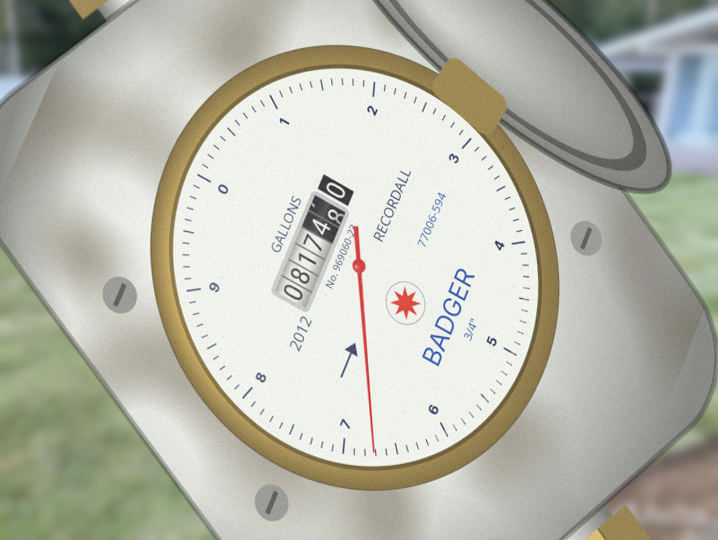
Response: 817476.7; gal
